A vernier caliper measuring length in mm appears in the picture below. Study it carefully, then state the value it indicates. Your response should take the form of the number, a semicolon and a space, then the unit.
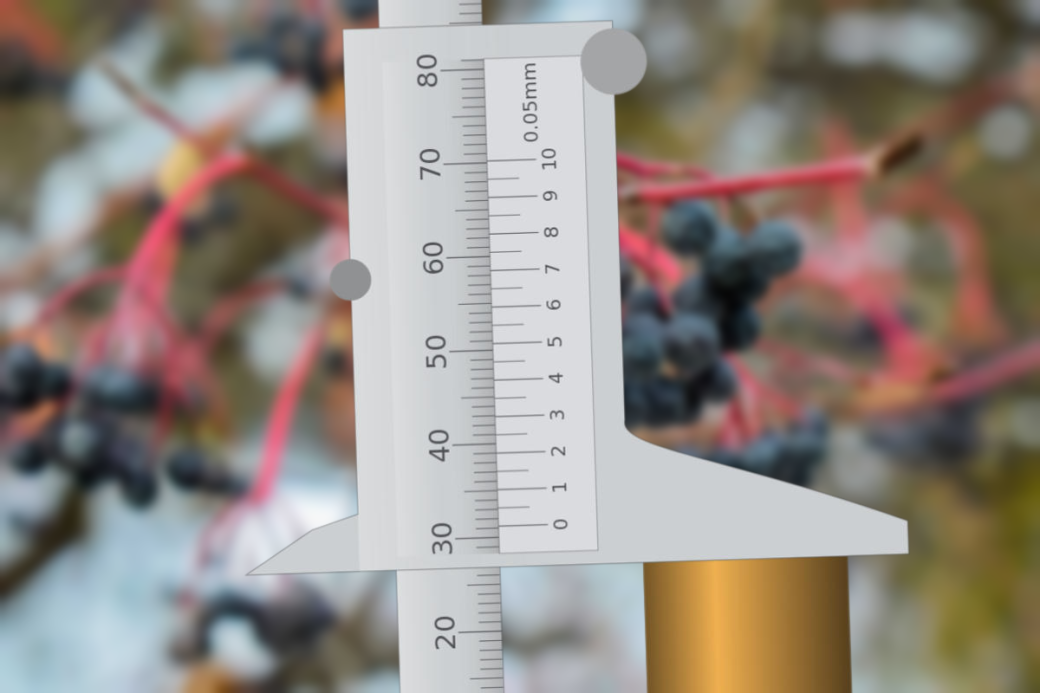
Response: 31.2; mm
